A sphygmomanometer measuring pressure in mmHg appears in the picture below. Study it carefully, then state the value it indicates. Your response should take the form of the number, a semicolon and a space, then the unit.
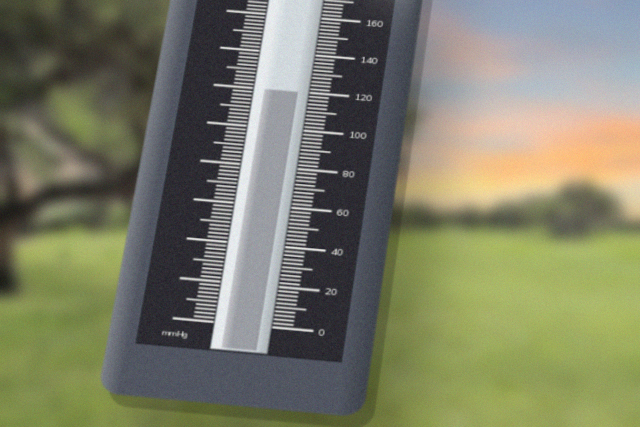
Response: 120; mmHg
